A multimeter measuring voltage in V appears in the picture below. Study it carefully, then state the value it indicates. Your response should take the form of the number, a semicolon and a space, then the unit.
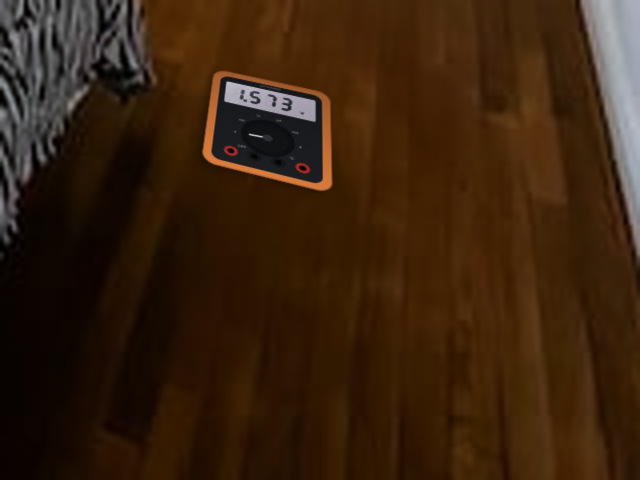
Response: 1.573; V
